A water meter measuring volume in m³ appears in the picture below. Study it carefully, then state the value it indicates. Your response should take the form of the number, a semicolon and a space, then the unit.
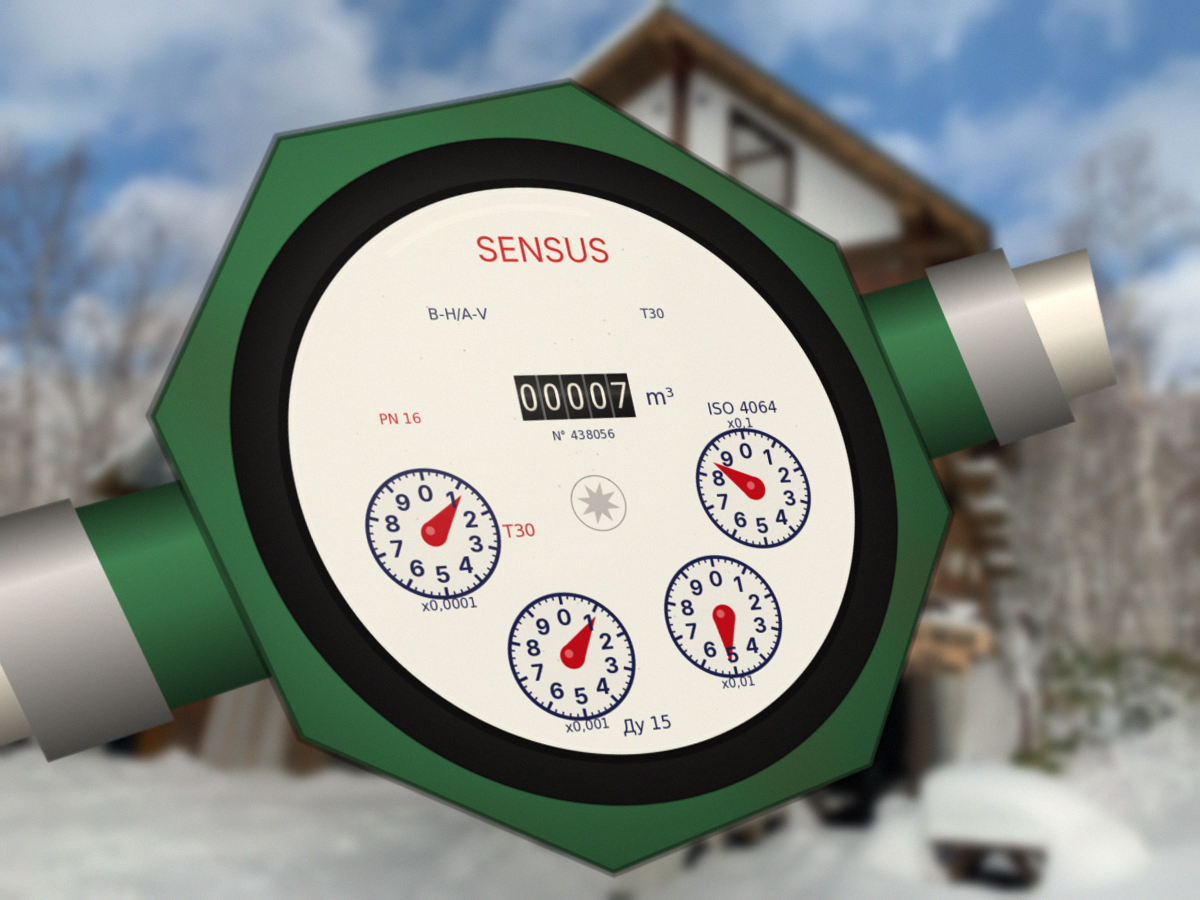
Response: 7.8511; m³
